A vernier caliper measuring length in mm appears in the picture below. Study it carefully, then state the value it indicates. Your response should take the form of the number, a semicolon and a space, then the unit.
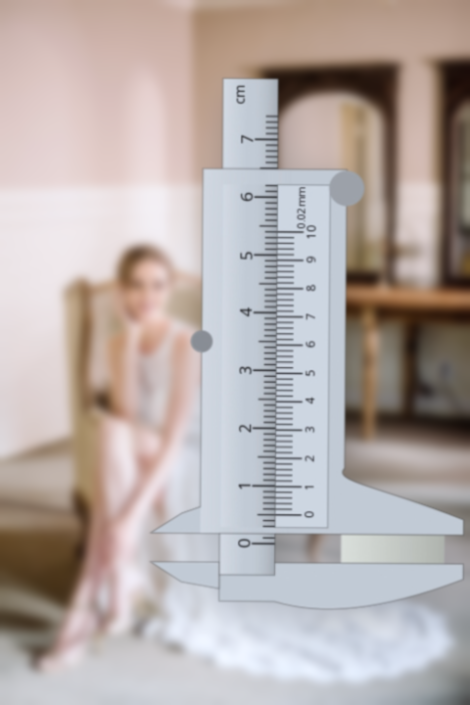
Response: 5.0; mm
